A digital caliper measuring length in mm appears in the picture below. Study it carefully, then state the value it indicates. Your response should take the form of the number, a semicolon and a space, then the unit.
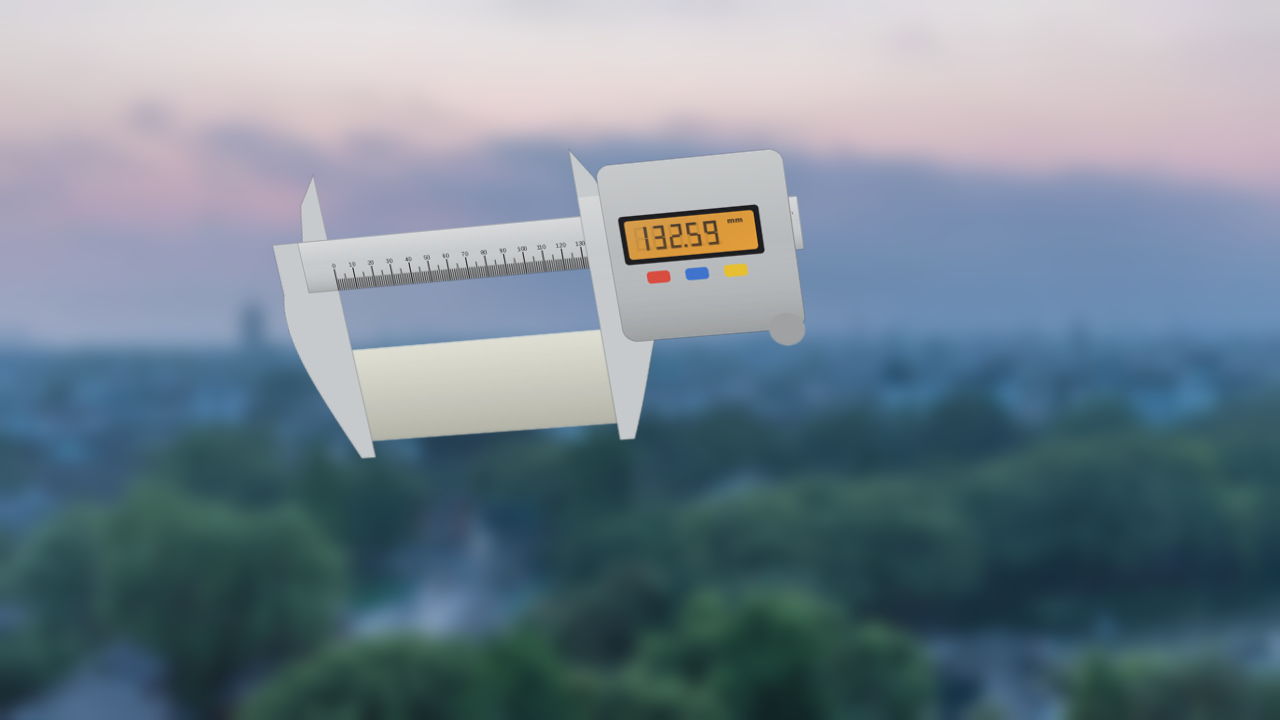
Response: 132.59; mm
